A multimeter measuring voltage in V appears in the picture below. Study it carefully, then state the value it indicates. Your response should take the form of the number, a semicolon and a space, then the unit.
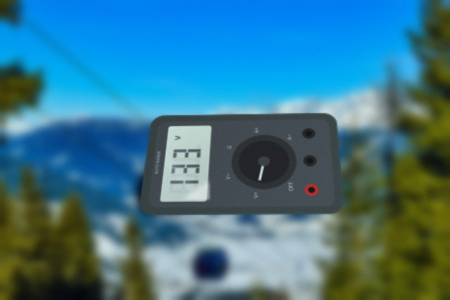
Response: 133; V
